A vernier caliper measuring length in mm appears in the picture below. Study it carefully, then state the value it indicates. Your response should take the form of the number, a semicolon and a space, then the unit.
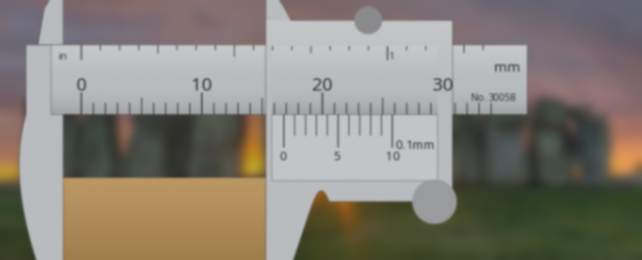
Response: 16.8; mm
